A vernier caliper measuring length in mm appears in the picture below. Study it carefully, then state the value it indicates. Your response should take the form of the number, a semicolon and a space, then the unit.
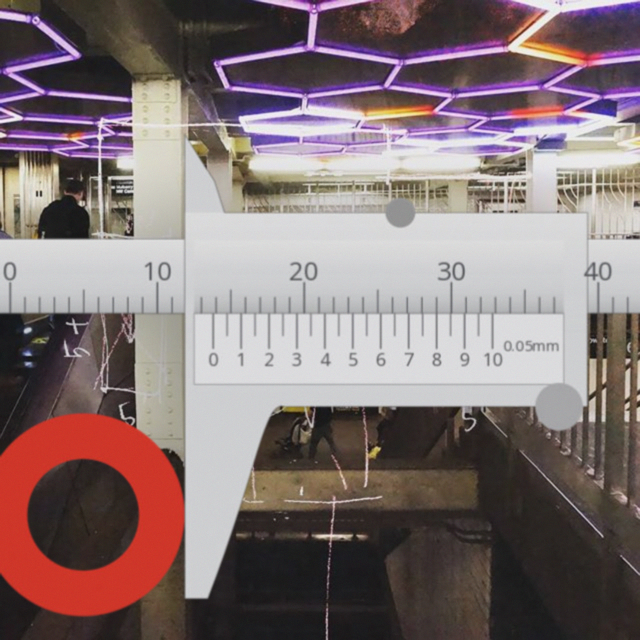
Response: 13.8; mm
